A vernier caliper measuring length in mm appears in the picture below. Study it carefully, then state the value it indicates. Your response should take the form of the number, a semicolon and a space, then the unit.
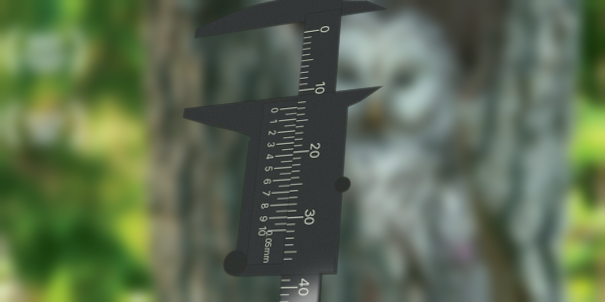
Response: 12.8; mm
